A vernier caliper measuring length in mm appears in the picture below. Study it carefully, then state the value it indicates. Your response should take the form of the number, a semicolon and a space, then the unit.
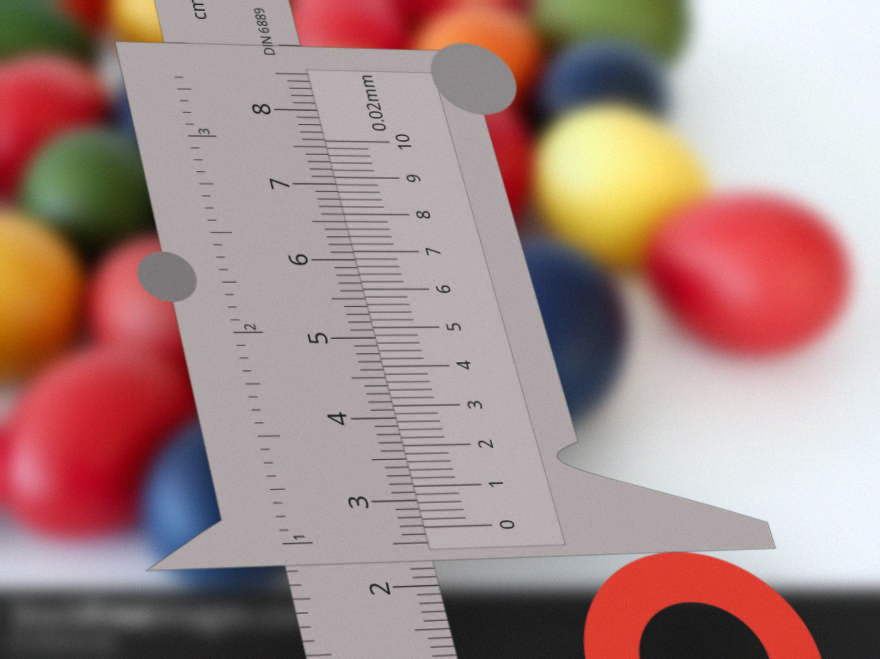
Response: 26.8; mm
